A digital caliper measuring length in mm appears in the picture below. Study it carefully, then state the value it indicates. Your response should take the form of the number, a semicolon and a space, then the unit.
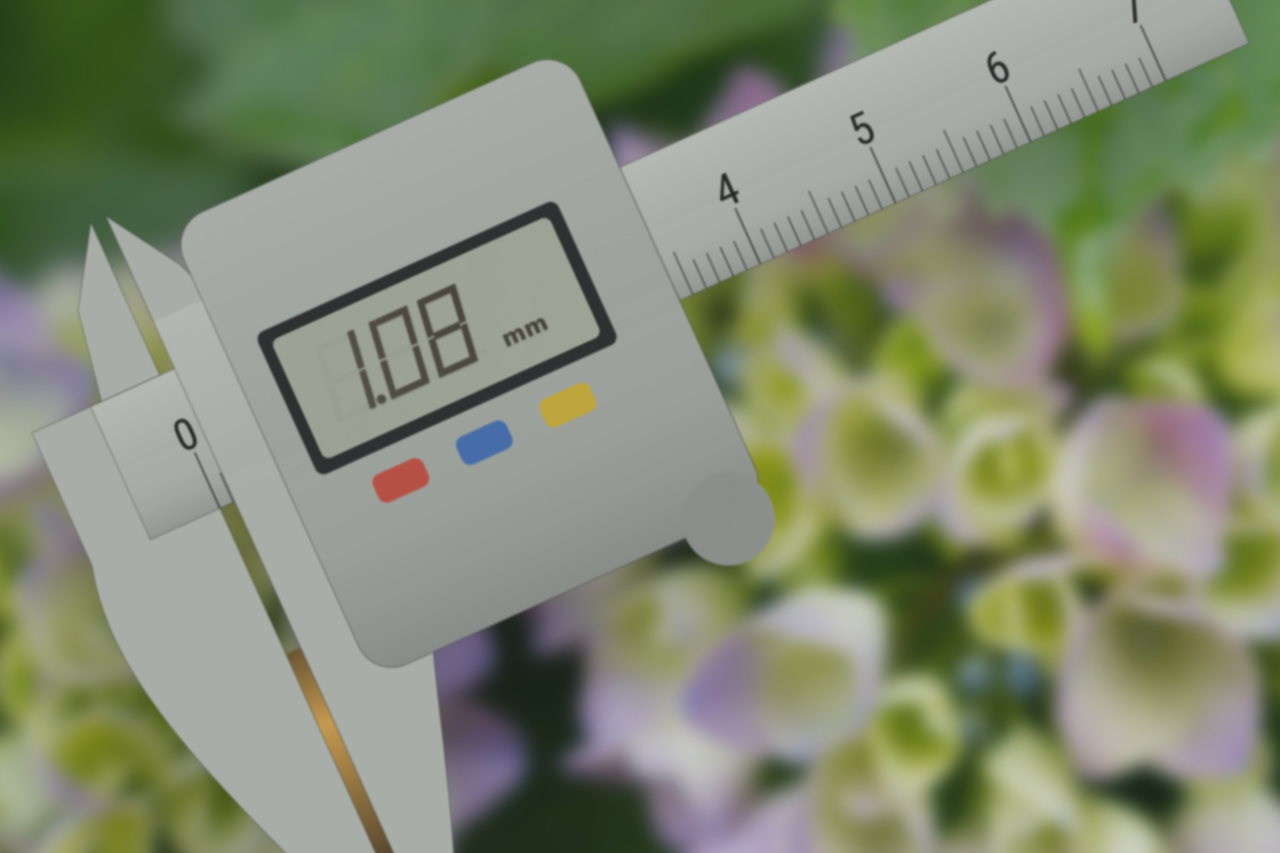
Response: 1.08; mm
